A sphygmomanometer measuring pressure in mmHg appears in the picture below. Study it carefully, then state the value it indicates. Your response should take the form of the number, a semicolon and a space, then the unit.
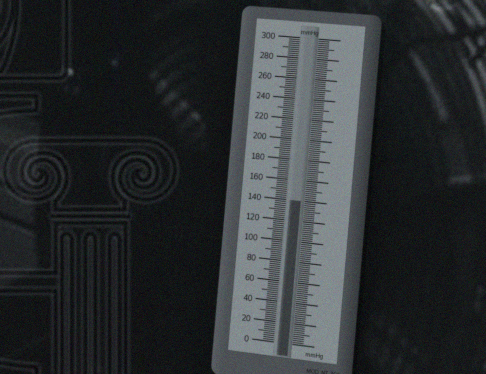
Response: 140; mmHg
